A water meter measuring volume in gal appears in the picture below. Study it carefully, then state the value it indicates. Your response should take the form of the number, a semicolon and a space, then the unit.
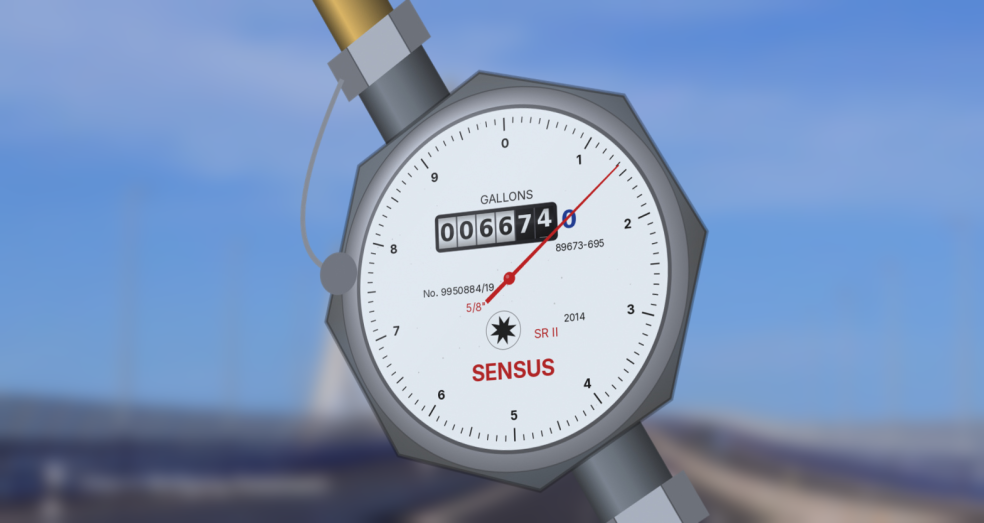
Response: 66741.4; gal
